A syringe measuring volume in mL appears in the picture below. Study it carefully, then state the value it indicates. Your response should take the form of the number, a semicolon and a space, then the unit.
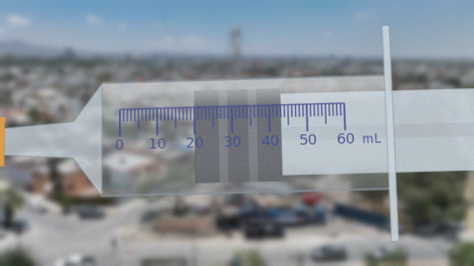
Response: 20; mL
